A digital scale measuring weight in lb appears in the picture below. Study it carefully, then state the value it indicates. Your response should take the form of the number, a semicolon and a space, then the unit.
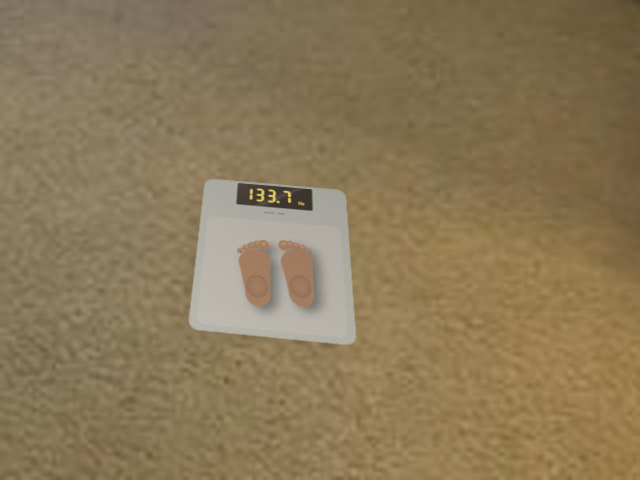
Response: 133.7; lb
